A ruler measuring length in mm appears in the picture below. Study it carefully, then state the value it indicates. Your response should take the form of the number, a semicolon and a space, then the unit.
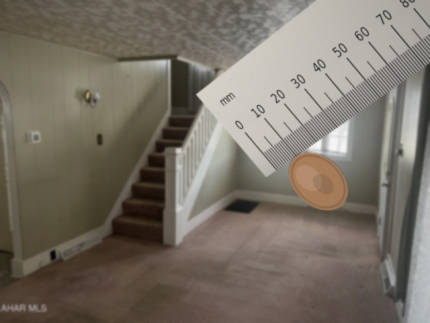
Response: 20; mm
